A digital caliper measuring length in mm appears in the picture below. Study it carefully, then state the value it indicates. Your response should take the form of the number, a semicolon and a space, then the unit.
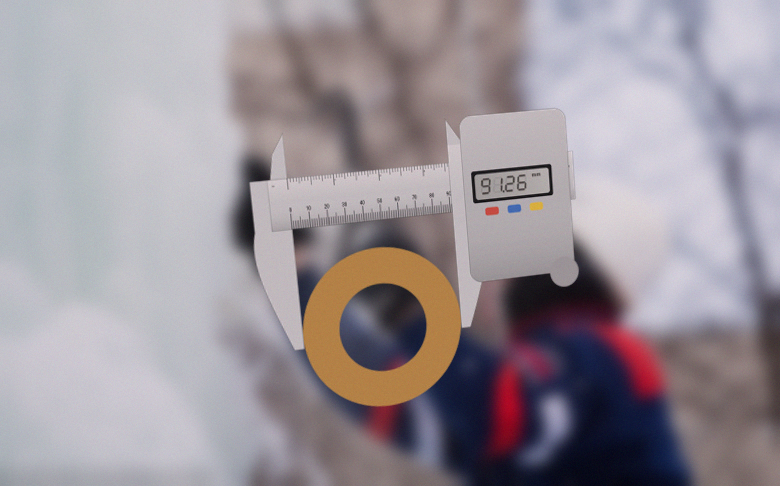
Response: 91.26; mm
